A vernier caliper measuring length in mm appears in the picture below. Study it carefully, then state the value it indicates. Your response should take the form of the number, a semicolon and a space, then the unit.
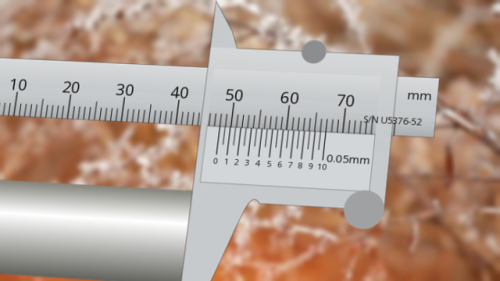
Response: 48.0; mm
